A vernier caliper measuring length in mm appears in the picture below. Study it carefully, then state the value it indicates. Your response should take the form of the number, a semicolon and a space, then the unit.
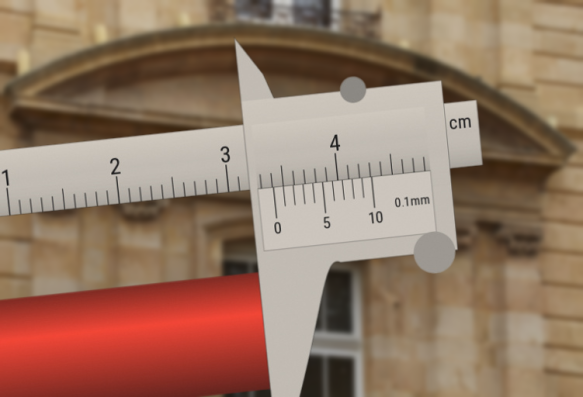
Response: 34.1; mm
